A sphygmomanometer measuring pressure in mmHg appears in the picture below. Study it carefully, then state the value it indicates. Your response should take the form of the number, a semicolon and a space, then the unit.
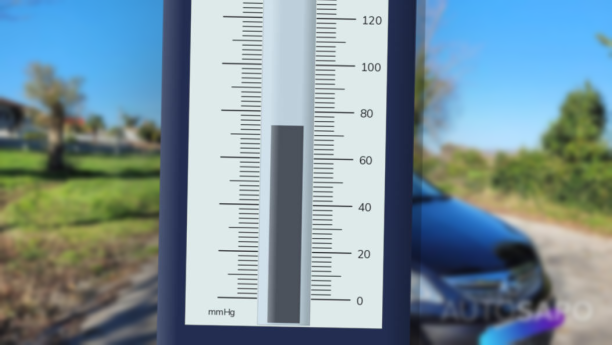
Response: 74; mmHg
